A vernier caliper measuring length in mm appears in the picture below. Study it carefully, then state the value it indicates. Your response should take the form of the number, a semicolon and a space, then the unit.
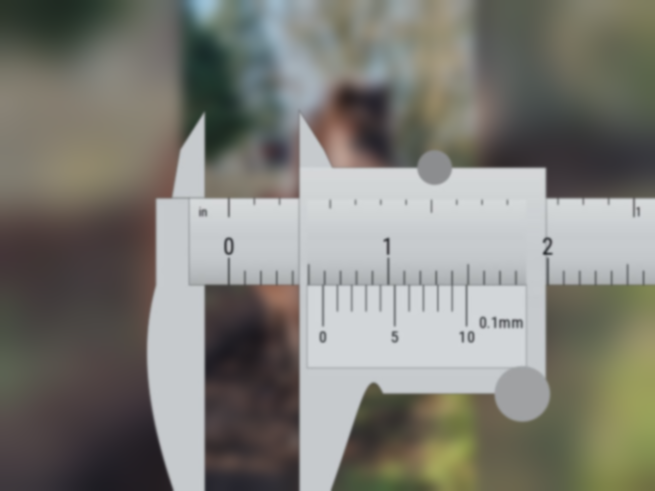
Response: 5.9; mm
